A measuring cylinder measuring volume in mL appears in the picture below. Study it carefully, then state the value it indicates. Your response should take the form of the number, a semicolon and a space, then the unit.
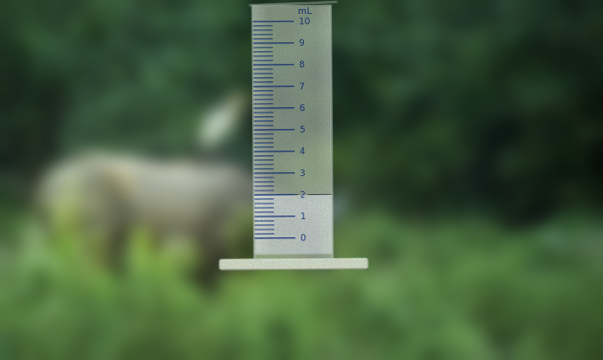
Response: 2; mL
